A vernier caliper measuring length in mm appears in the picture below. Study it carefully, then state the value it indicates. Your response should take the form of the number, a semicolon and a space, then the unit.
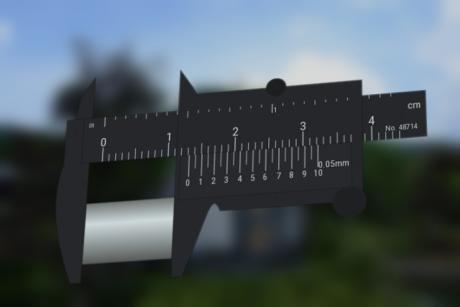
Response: 13.2; mm
